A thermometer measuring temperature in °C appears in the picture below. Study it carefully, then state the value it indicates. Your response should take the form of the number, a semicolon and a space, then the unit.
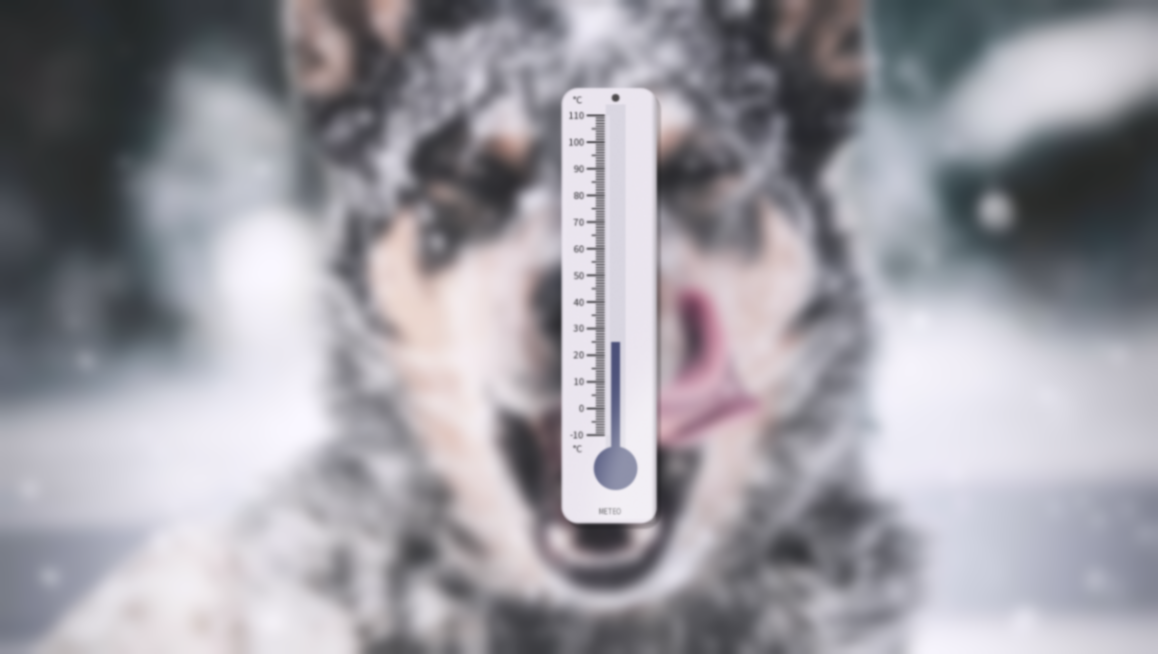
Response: 25; °C
